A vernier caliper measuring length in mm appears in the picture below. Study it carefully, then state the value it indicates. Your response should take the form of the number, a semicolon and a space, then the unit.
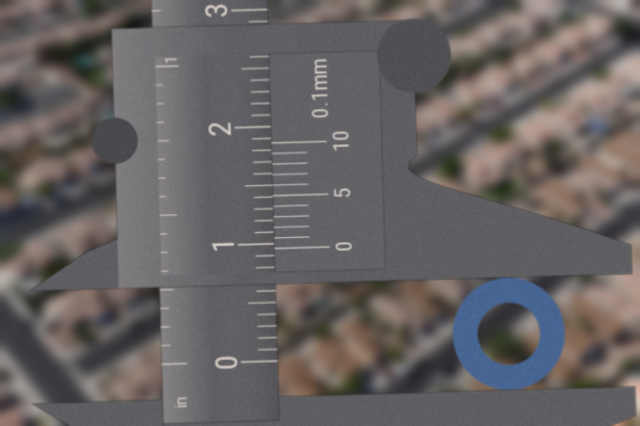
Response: 9.6; mm
